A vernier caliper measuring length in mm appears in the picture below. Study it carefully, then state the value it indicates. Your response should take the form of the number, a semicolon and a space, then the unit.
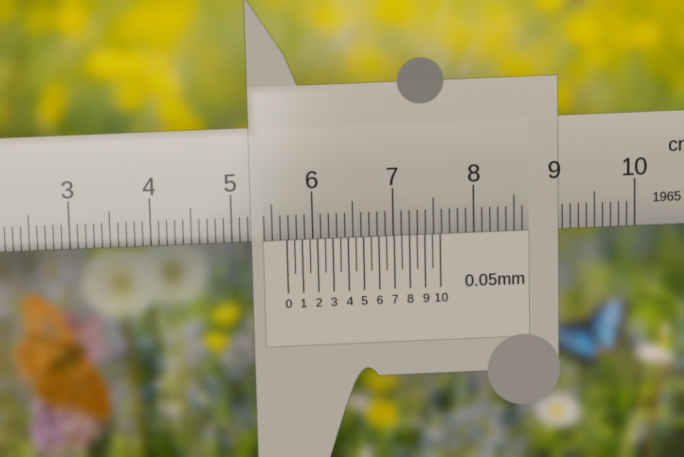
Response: 56.8; mm
